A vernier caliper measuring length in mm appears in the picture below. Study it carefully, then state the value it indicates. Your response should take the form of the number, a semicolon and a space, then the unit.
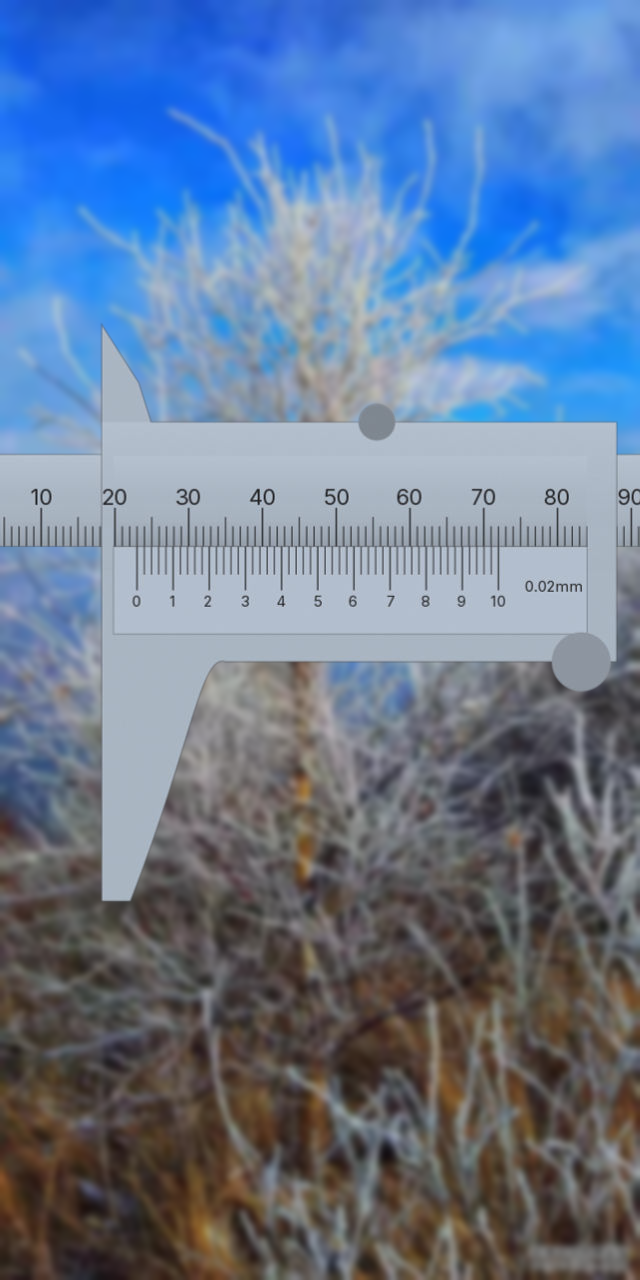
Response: 23.0; mm
